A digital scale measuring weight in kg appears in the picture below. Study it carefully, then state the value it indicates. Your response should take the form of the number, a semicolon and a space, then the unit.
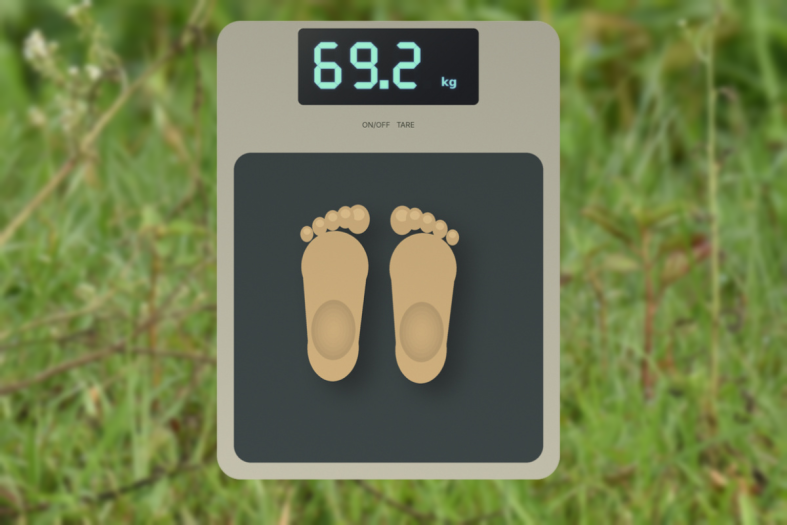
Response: 69.2; kg
